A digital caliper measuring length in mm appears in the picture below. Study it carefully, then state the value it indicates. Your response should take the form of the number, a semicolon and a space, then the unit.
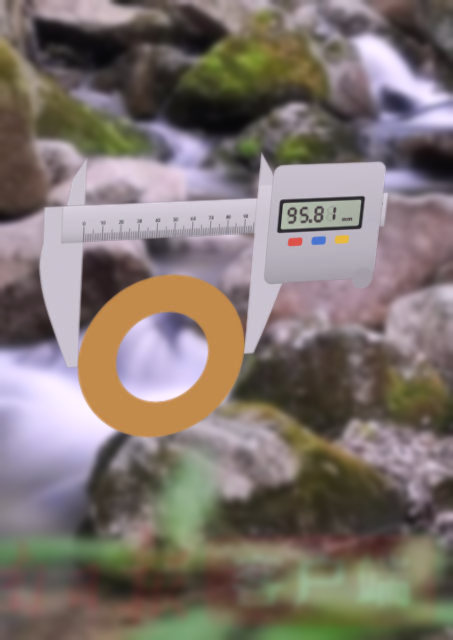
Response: 95.81; mm
